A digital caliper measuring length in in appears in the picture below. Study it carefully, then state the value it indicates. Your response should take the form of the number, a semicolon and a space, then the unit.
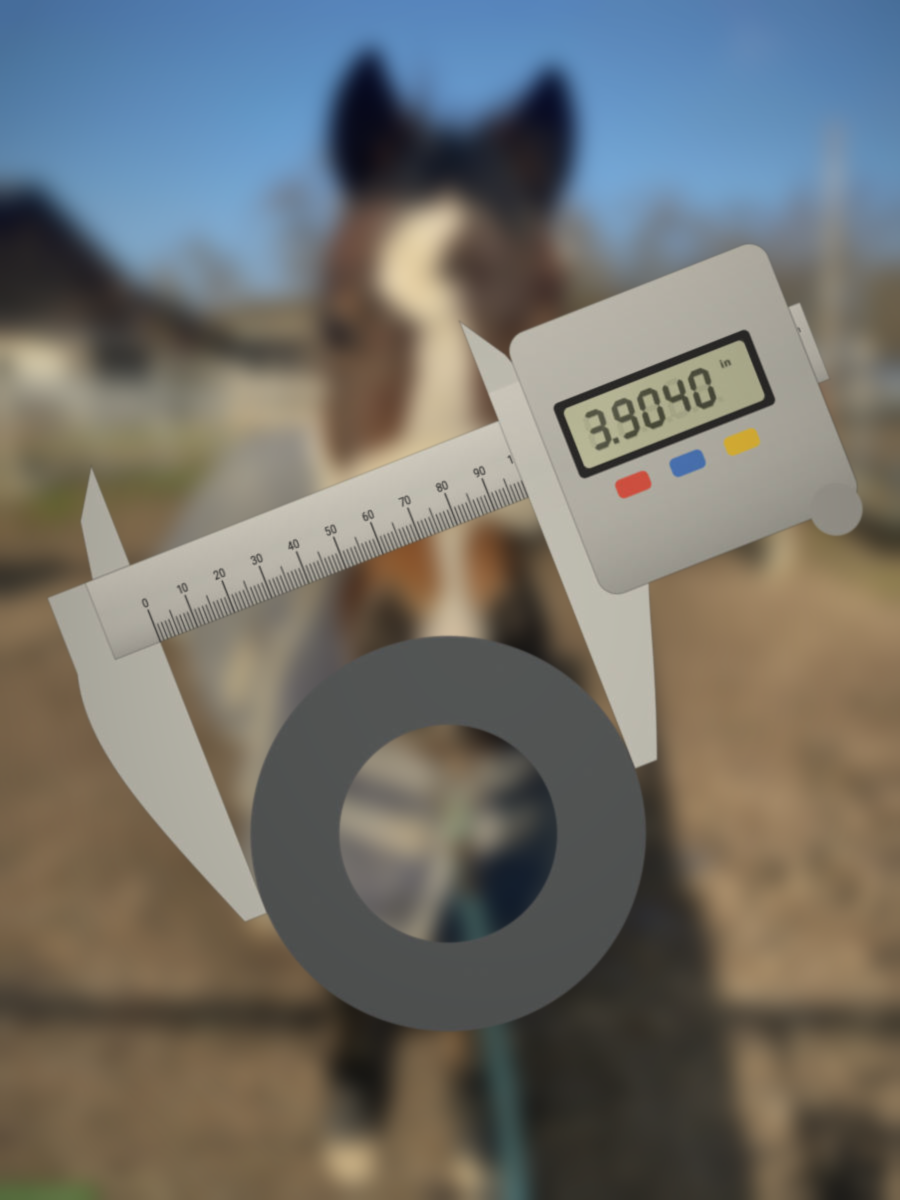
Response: 3.9040; in
